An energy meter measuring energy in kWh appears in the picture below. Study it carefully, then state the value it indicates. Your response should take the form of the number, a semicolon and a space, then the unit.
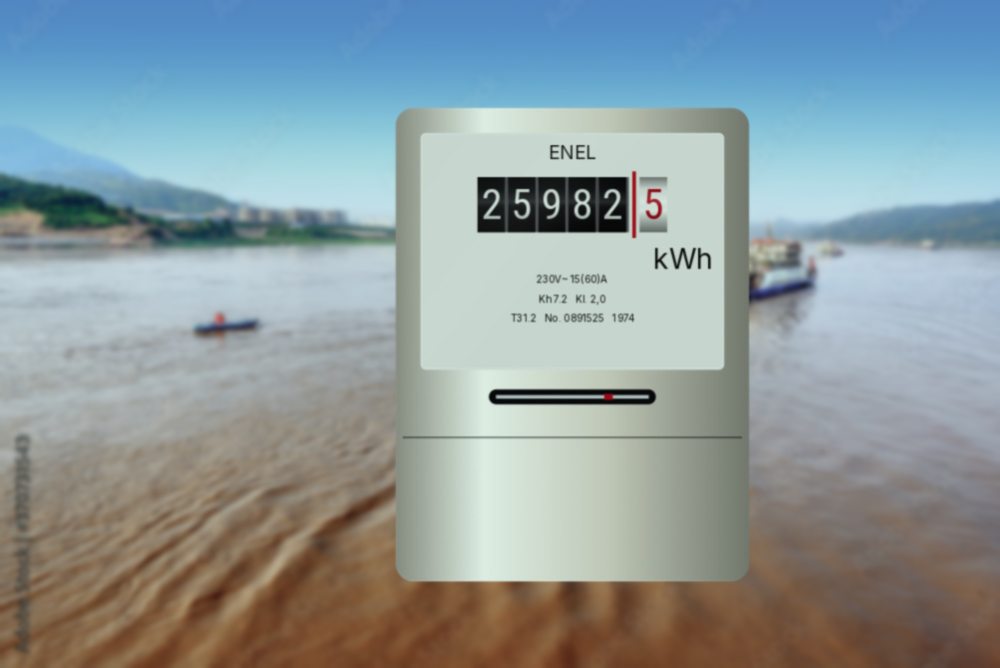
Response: 25982.5; kWh
